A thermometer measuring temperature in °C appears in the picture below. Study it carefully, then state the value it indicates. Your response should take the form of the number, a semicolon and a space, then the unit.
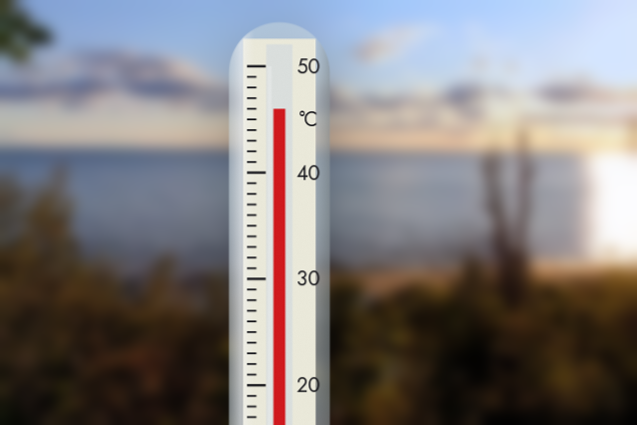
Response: 46; °C
